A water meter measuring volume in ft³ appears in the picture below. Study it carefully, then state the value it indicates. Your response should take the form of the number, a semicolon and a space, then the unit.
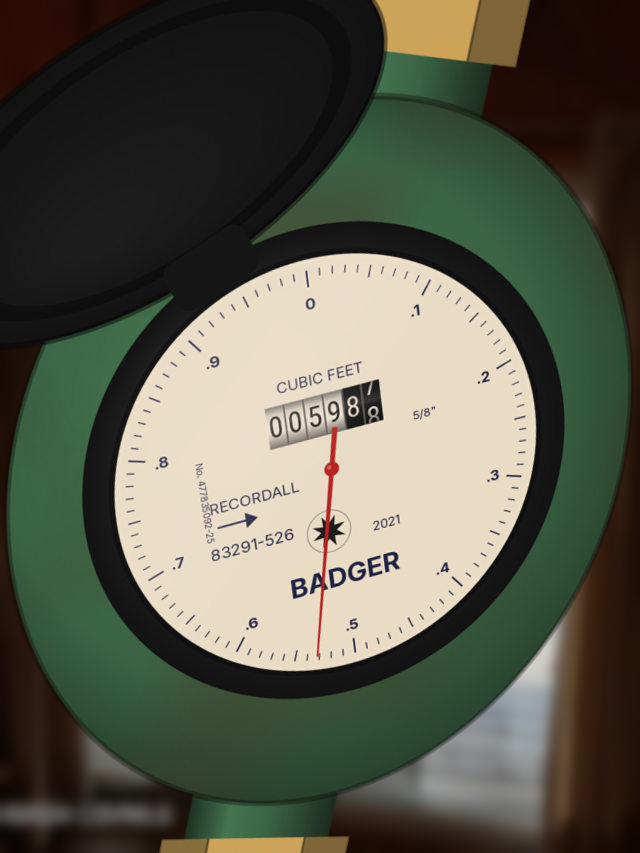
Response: 5987.53; ft³
